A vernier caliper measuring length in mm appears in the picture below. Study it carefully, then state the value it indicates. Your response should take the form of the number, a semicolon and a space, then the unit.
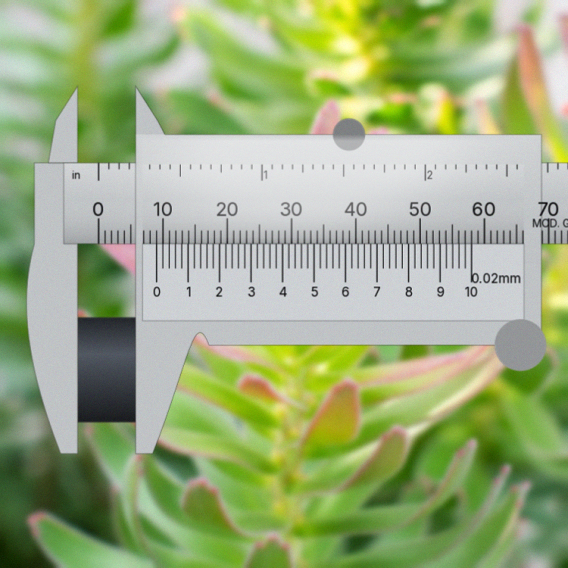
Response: 9.0; mm
